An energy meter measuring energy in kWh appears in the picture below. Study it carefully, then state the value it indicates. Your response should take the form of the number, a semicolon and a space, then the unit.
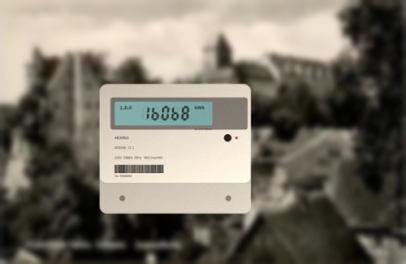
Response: 16068; kWh
